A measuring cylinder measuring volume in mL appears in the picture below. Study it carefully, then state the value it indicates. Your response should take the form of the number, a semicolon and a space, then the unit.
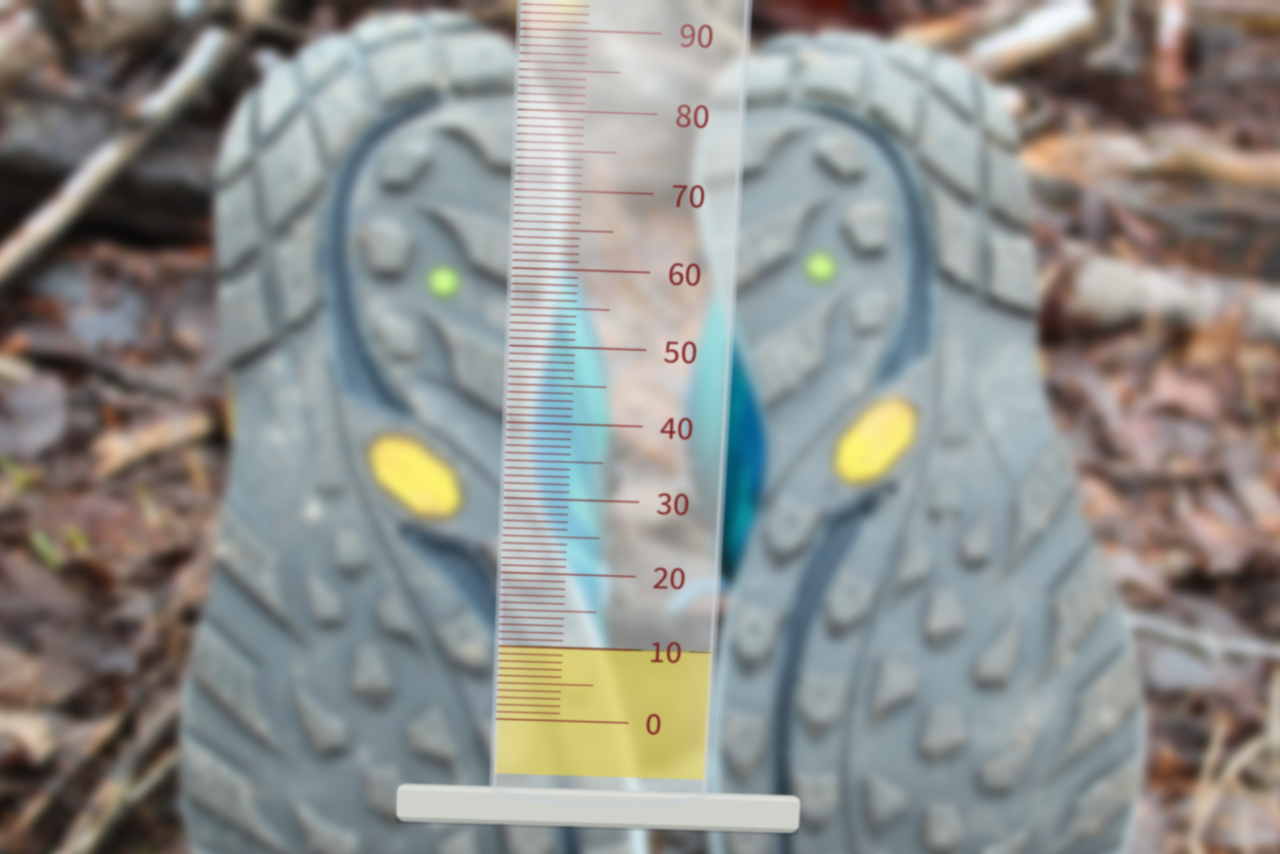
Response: 10; mL
